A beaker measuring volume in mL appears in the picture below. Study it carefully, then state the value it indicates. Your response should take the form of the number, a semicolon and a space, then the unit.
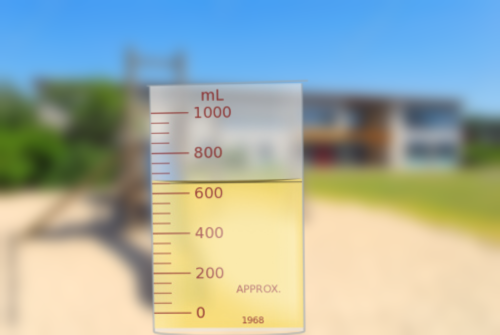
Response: 650; mL
